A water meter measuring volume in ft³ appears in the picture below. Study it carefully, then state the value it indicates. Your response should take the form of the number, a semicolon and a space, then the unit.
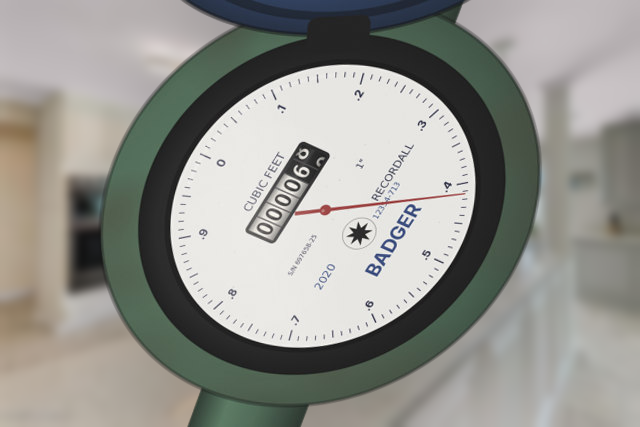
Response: 68.41; ft³
